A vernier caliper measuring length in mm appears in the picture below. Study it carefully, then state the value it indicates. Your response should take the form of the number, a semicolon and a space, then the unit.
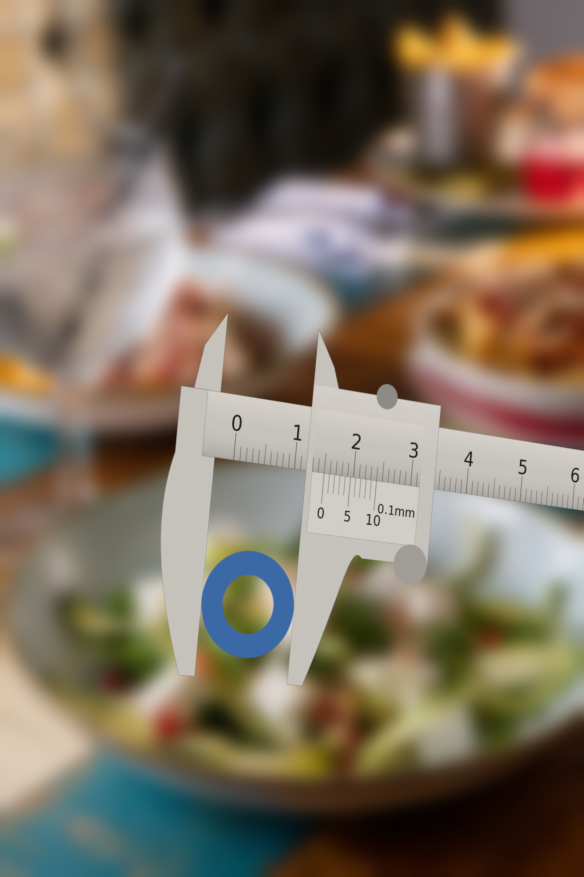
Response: 15.0; mm
